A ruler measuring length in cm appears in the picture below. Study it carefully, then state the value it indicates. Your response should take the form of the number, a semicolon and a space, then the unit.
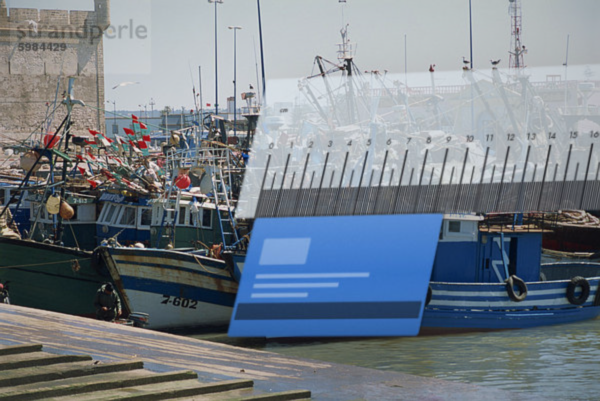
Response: 9.5; cm
